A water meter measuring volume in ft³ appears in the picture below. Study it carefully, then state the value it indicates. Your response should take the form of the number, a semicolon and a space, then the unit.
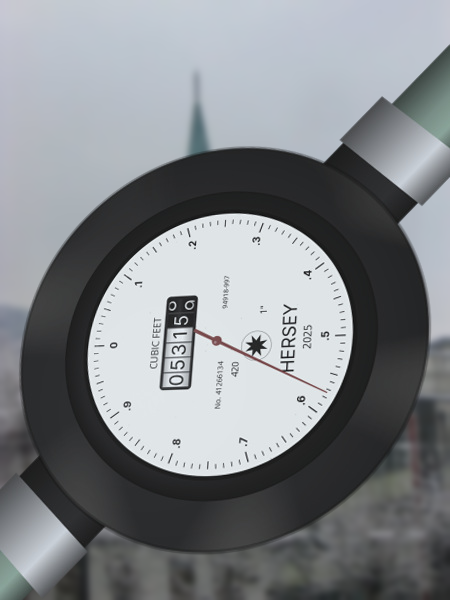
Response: 53158.57; ft³
